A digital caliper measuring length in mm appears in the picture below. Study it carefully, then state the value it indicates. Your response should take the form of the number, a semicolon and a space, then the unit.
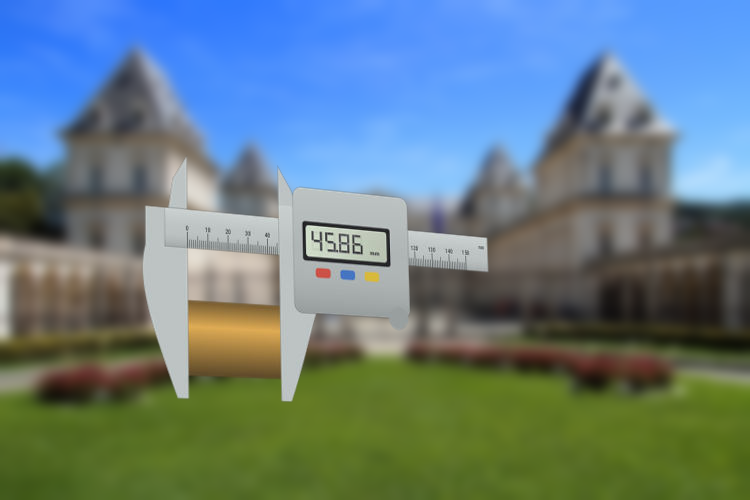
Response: 45.86; mm
